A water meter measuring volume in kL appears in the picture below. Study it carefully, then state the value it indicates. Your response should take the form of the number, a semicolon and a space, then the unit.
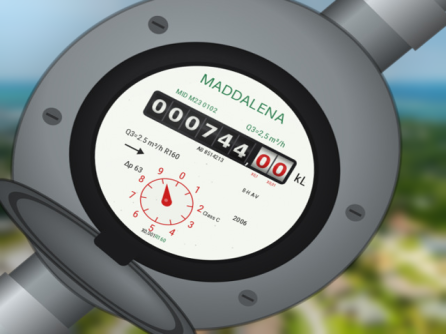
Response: 743.999; kL
